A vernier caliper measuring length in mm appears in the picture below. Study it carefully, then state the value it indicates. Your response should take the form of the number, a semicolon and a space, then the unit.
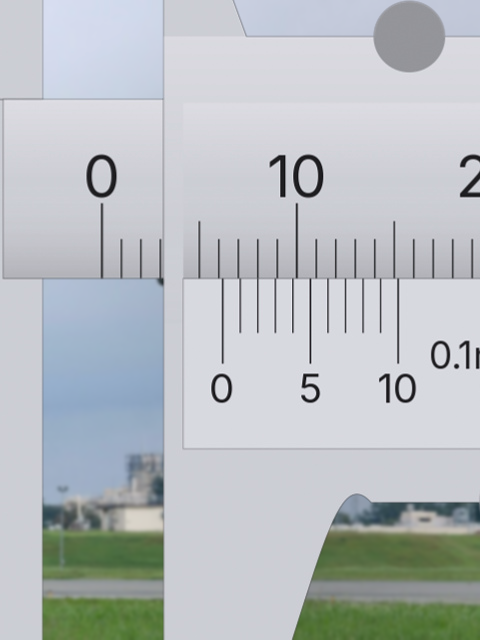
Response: 6.2; mm
